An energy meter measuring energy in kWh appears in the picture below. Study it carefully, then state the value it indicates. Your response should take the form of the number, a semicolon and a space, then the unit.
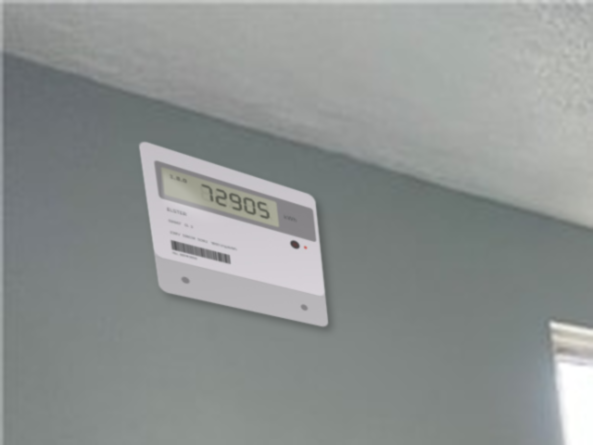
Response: 72905; kWh
